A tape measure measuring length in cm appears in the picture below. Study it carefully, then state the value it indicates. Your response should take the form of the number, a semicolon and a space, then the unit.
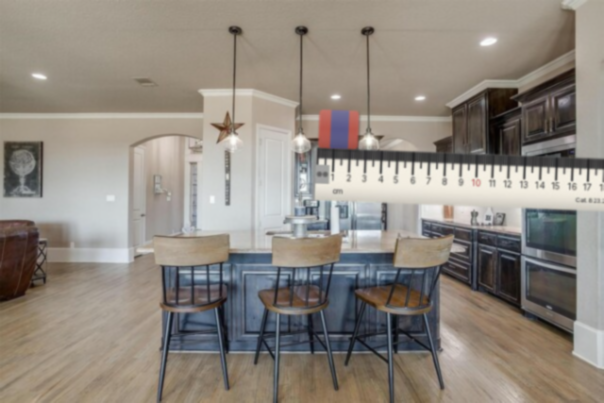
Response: 2.5; cm
